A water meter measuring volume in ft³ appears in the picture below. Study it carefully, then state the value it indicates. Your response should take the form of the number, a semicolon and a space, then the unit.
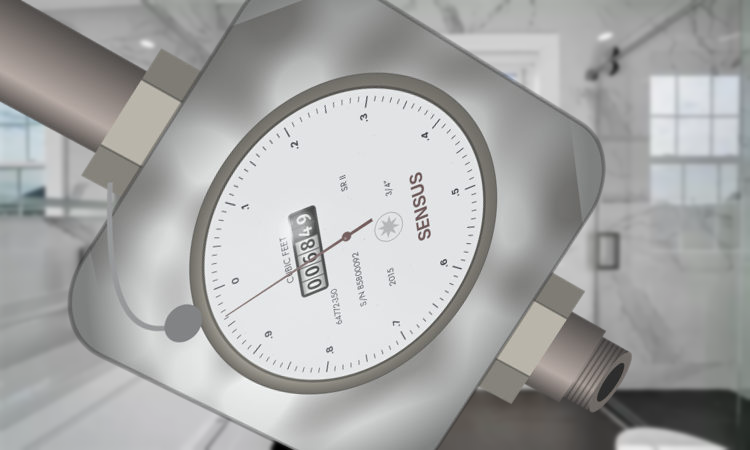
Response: 6848.96; ft³
